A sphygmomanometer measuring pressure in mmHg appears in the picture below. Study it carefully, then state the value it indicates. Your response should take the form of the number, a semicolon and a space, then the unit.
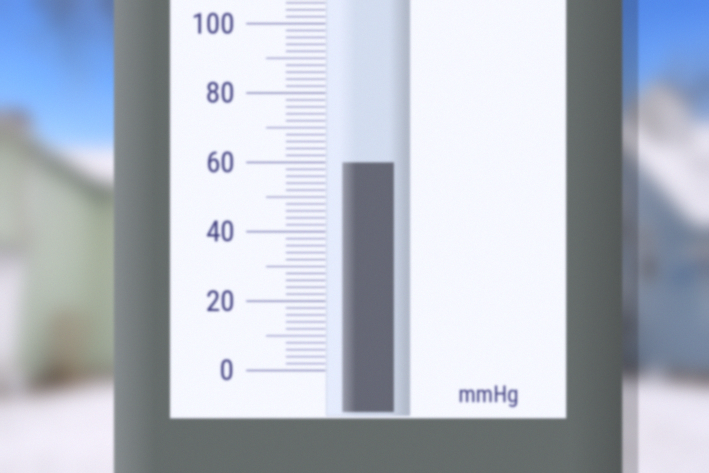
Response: 60; mmHg
